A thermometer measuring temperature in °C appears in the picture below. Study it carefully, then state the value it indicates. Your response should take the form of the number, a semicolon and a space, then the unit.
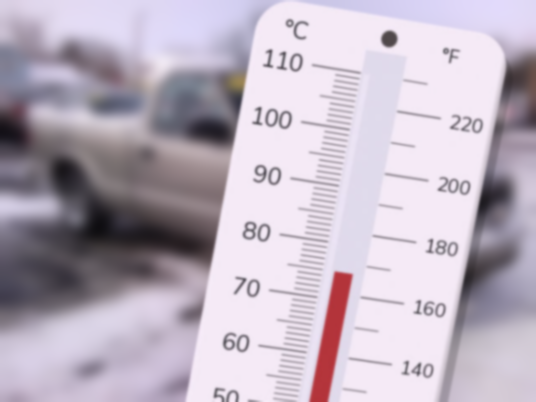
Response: 75; °C
